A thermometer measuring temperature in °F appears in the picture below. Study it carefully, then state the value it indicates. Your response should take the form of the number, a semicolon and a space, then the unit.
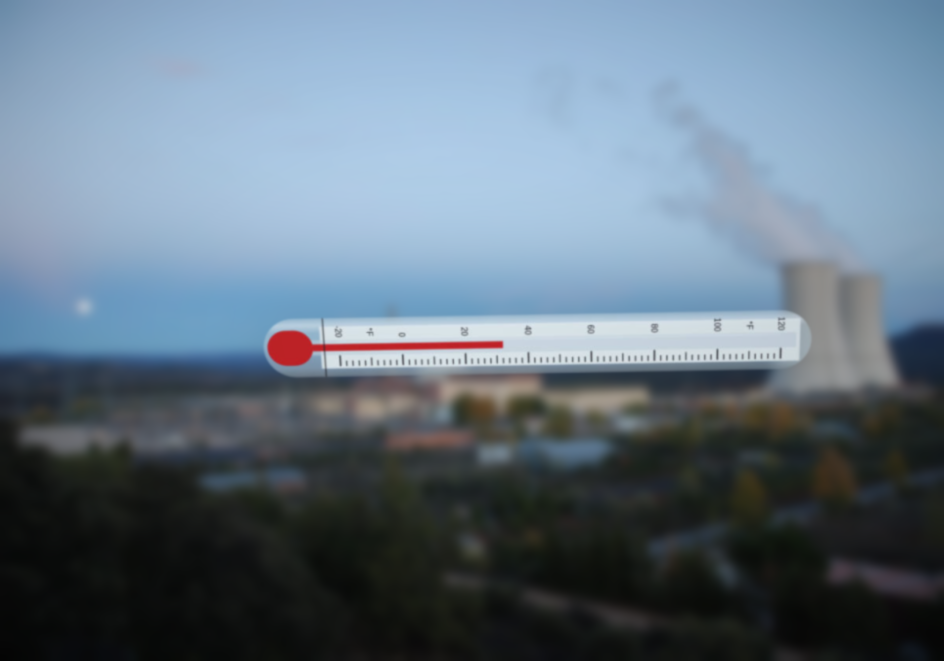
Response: 32; °F
